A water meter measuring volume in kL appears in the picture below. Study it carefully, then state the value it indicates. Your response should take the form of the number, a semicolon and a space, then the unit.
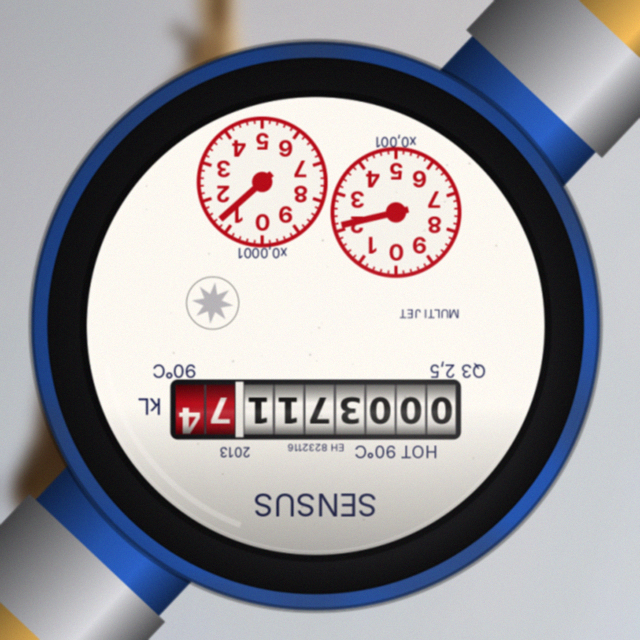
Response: 3711.7421; kL
